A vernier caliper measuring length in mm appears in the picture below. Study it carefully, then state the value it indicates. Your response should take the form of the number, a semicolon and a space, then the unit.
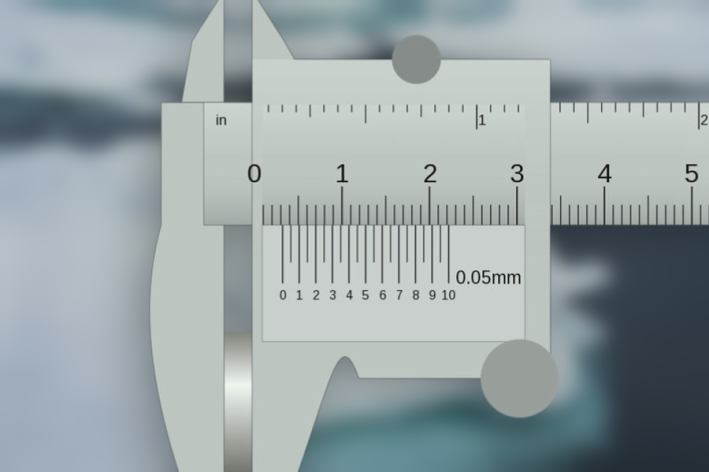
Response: 3.2; mm
